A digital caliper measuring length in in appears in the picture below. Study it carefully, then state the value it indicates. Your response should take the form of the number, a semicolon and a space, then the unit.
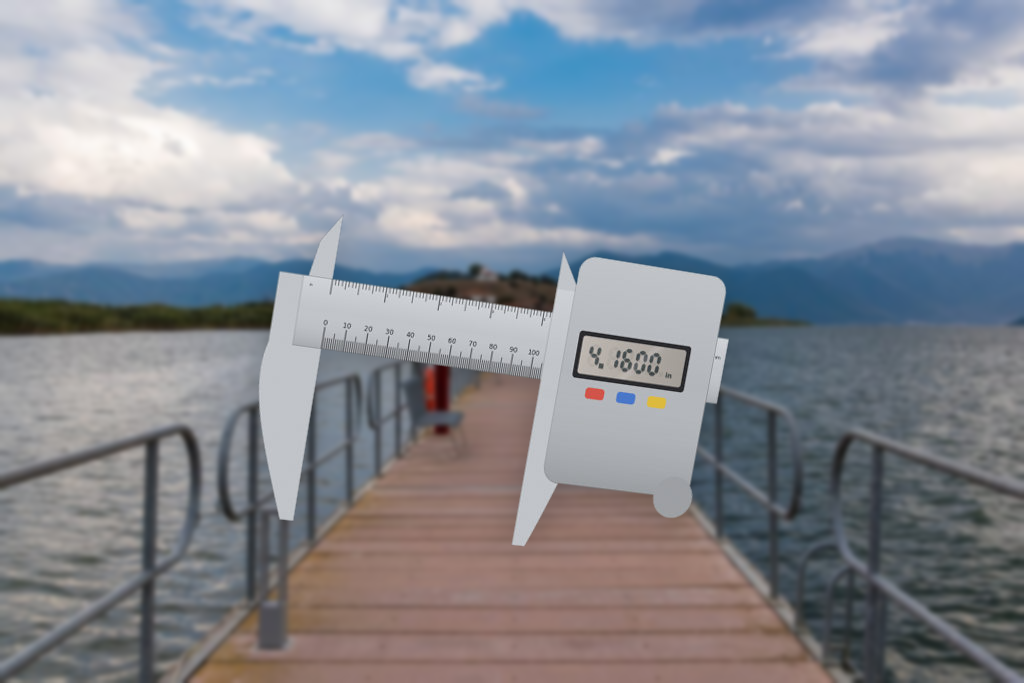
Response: 4.1600; in
